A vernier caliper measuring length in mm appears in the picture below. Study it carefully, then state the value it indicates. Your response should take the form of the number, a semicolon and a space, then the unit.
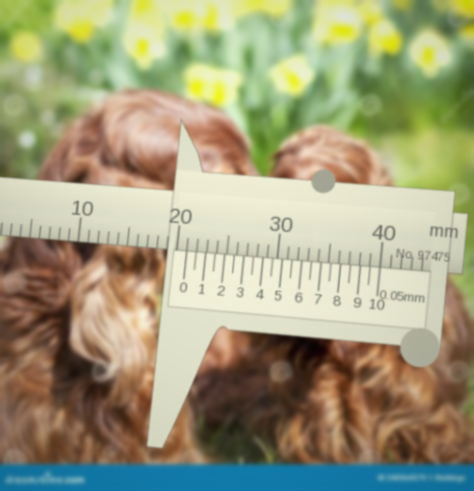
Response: 21.0; mm
